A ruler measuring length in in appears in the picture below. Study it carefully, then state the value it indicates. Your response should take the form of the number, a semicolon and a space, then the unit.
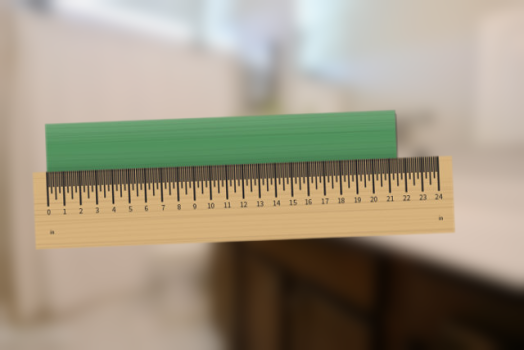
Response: 21.5; in
